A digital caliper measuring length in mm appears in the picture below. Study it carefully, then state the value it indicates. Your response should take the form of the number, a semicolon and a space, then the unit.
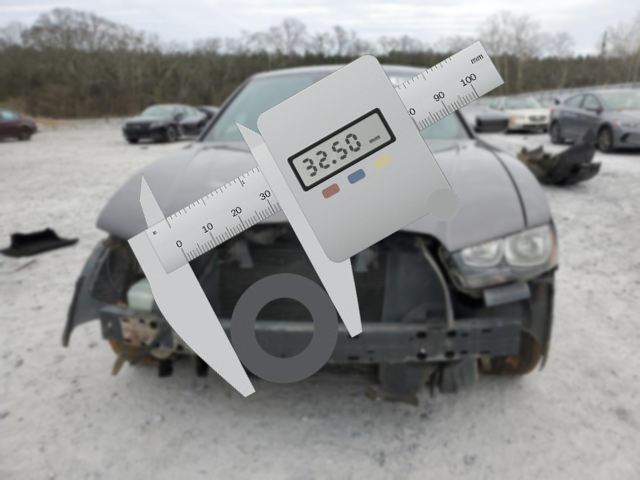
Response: 32.50; mm
